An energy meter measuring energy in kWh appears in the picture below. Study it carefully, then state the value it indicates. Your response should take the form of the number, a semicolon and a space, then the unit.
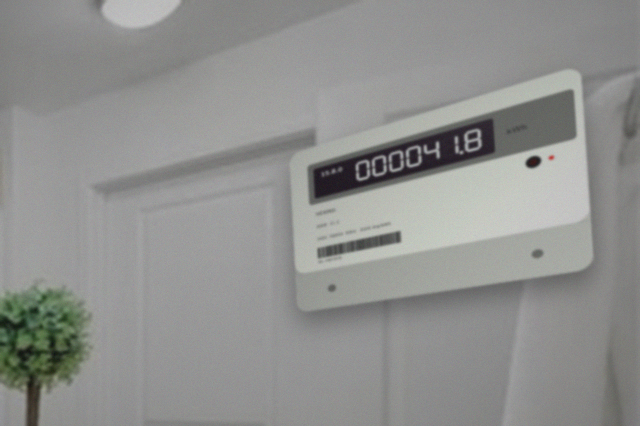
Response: 41.8; kWh
